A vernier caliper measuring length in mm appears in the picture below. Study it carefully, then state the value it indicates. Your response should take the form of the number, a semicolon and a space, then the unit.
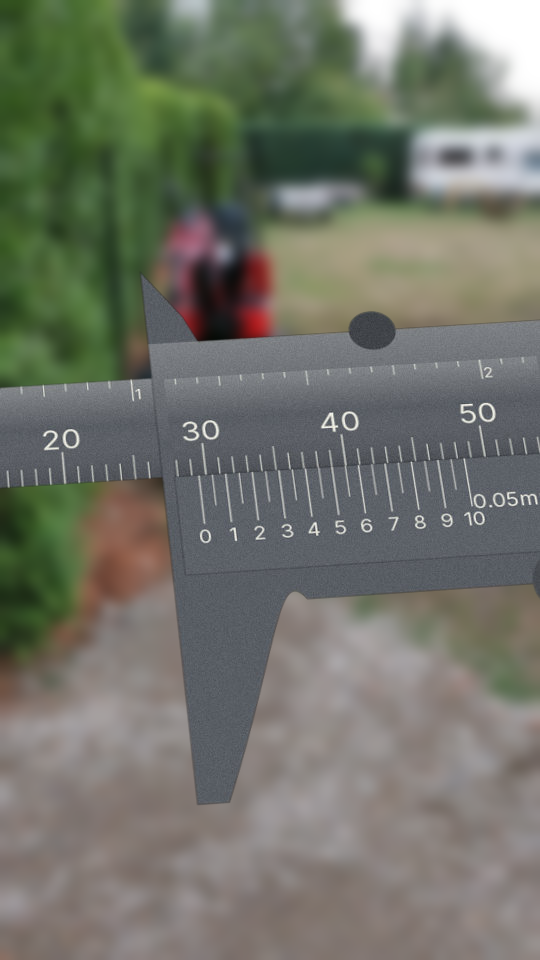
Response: 29.5; mm
